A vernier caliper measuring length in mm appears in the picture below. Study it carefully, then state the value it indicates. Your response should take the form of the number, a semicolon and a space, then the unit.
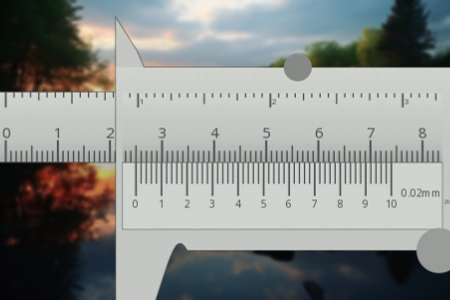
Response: 25.0; mm
